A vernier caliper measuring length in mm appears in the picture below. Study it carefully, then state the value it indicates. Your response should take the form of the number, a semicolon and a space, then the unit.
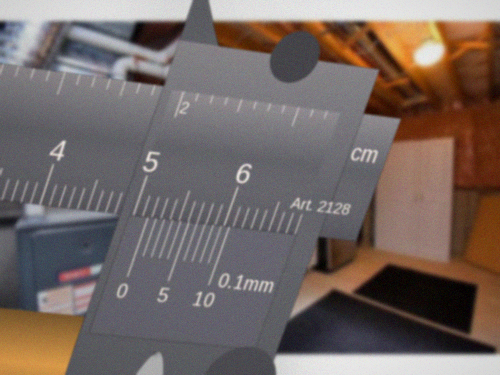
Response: 51.6; mm
